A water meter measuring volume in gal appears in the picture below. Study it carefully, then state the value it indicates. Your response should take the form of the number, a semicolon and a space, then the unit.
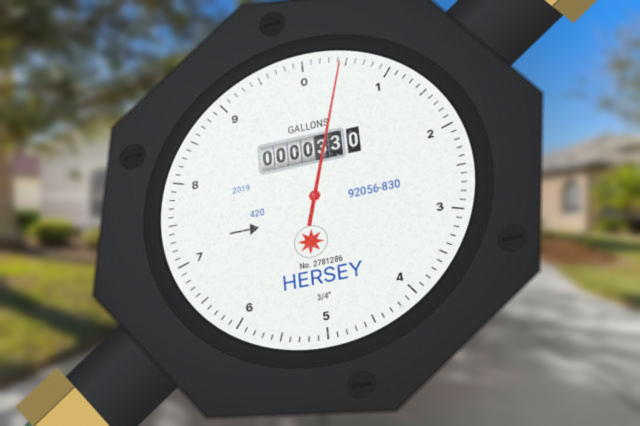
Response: 330.4; gal
